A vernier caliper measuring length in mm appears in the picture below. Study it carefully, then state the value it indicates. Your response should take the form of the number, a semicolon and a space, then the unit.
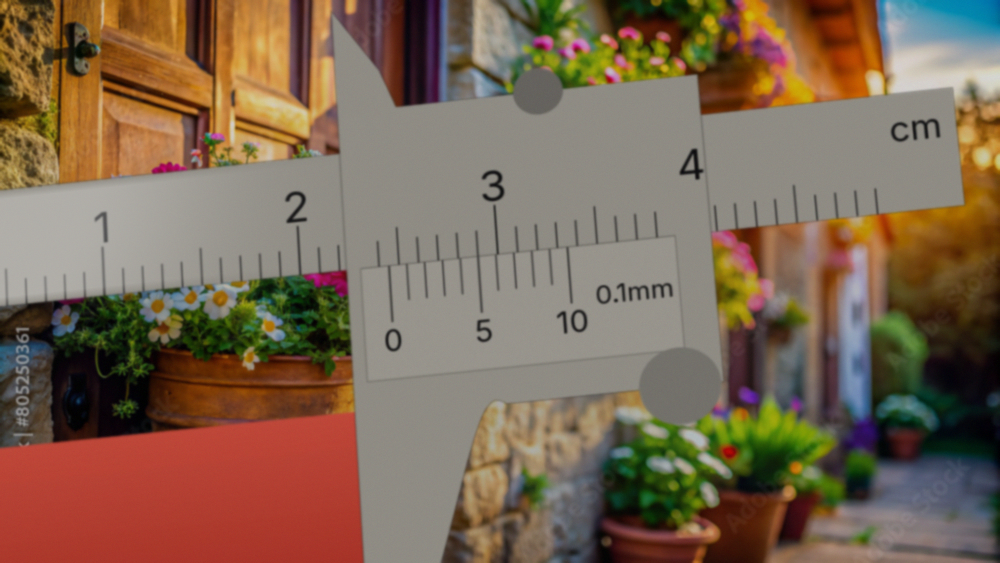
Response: 24.5; mm
